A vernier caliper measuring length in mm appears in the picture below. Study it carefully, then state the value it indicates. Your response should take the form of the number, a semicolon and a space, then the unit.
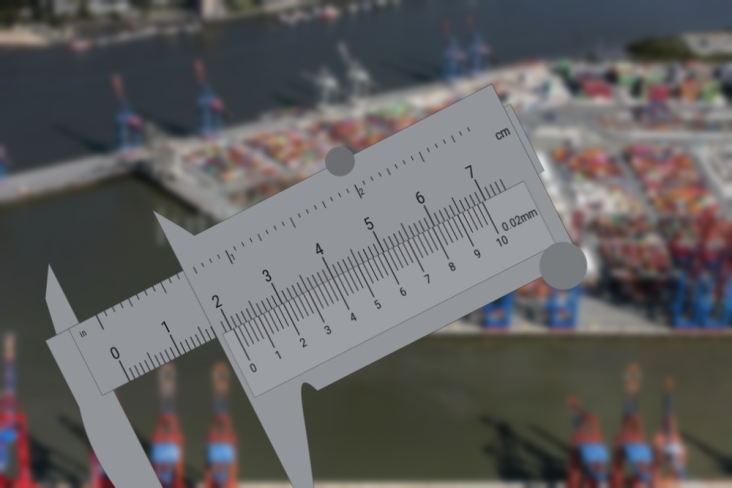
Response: 20.4; mm
